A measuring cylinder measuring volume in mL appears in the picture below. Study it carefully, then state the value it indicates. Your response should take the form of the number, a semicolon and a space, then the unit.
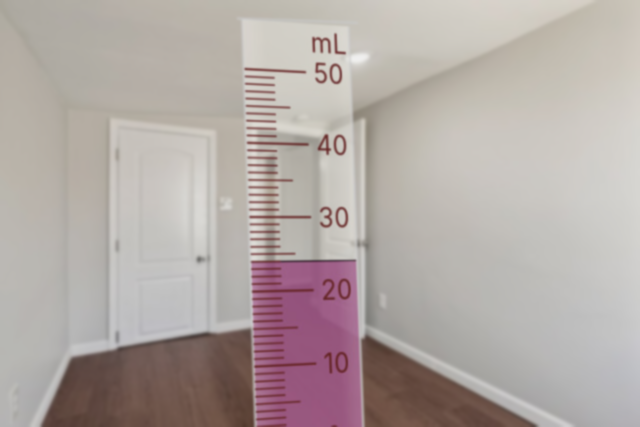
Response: 24; mL
